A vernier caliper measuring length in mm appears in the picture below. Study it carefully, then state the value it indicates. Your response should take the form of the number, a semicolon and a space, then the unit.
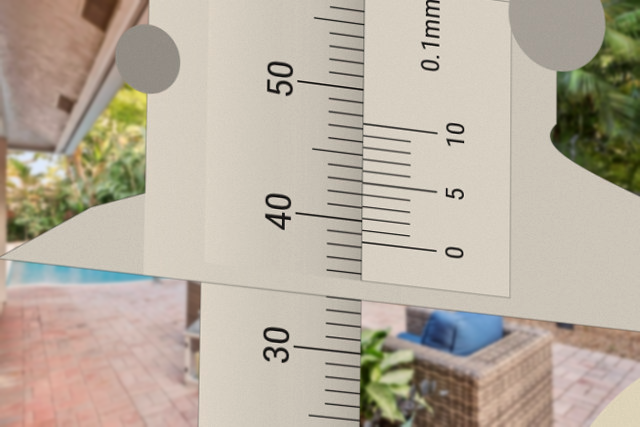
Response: 38.4; mm
